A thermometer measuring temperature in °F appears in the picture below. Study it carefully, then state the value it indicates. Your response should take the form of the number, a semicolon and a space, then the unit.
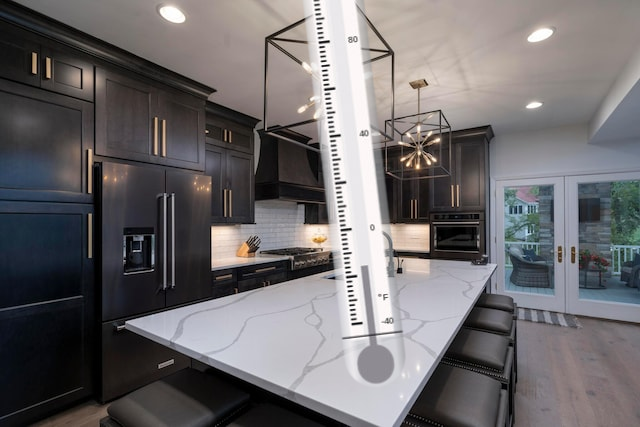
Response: -16; °F
